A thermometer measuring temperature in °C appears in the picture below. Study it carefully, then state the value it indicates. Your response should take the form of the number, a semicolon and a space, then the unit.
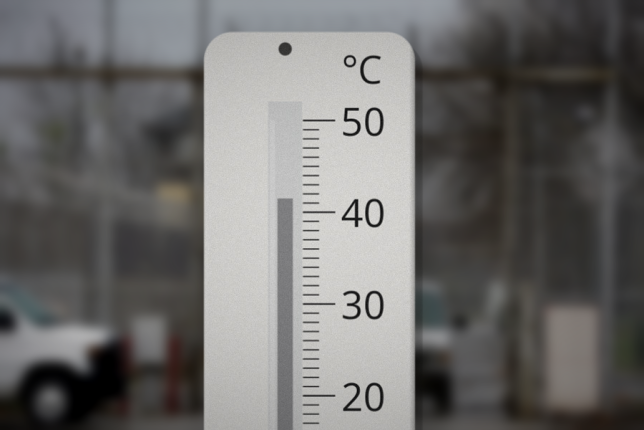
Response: 41.5; °C
